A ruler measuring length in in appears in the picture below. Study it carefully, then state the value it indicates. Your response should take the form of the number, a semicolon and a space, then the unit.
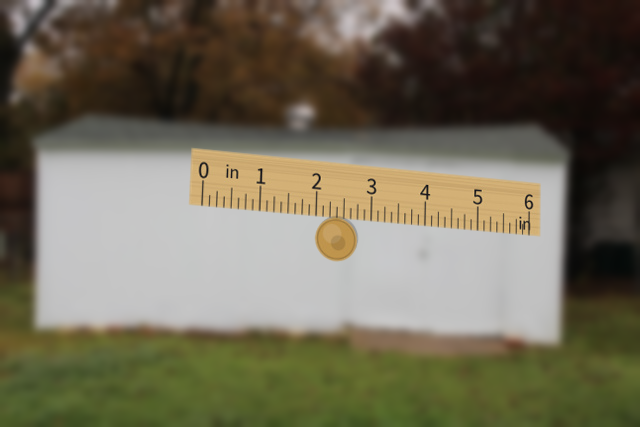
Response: 0.75; in
